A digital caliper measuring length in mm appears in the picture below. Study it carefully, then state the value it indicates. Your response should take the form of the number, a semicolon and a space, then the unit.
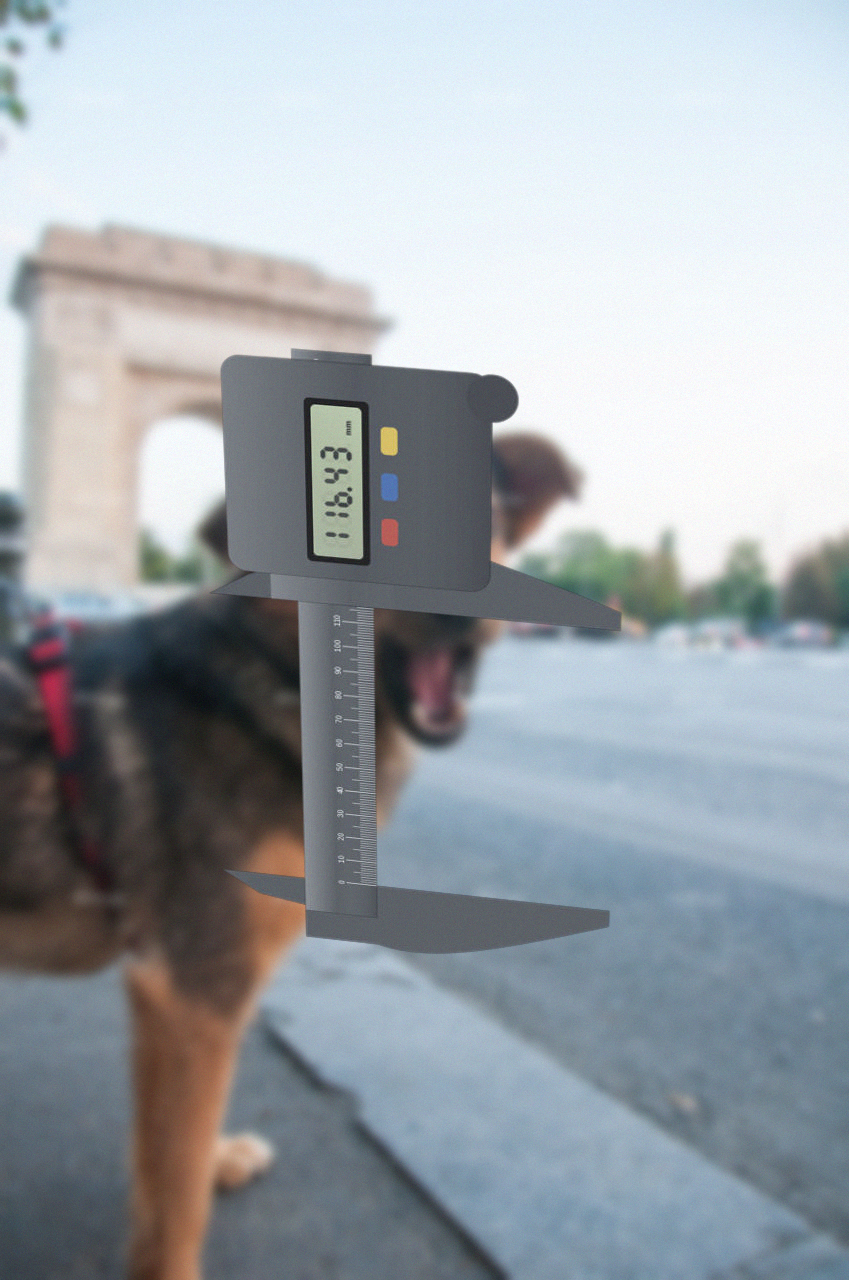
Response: 116.43; mm
